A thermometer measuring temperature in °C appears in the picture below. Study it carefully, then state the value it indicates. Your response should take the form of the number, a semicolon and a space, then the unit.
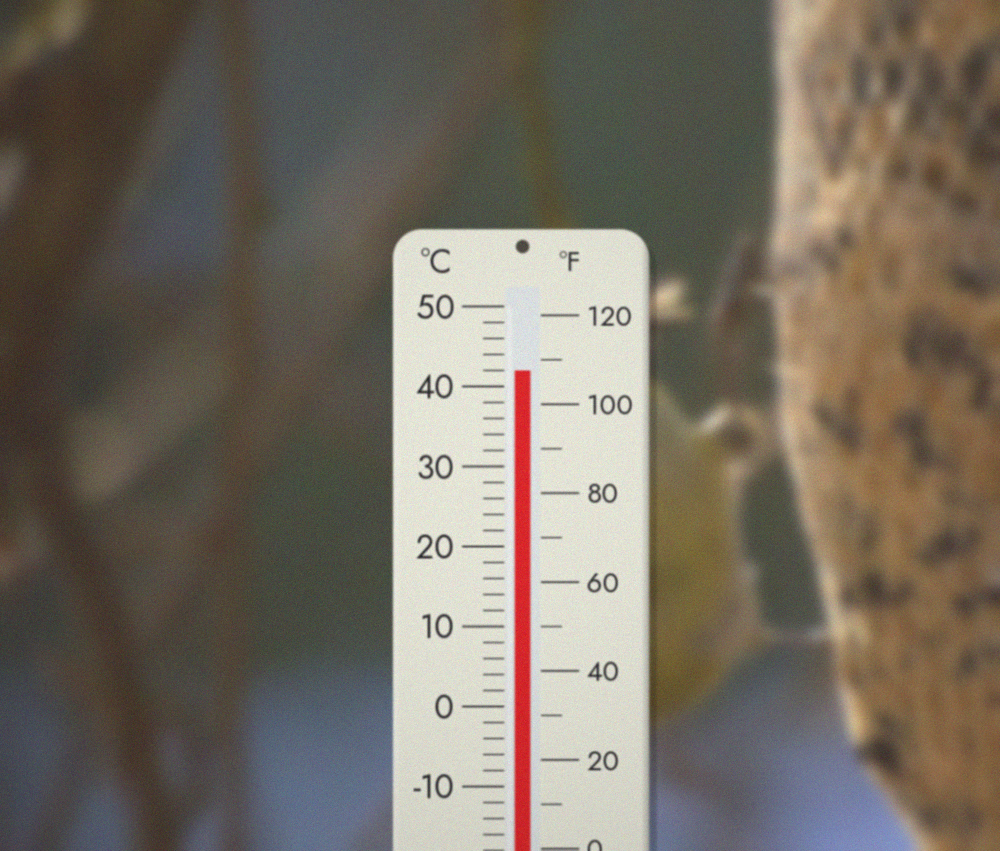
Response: 42; °C
